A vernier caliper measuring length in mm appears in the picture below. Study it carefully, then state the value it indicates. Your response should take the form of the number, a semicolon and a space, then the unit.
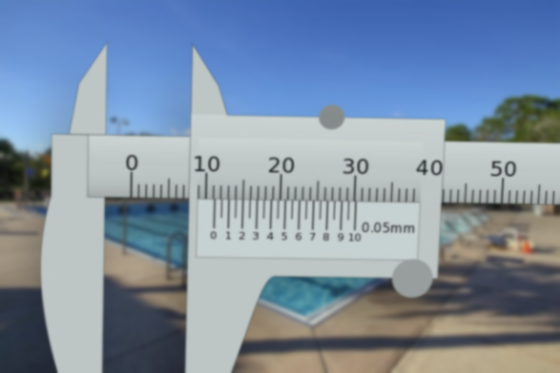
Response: 11.2; mm
